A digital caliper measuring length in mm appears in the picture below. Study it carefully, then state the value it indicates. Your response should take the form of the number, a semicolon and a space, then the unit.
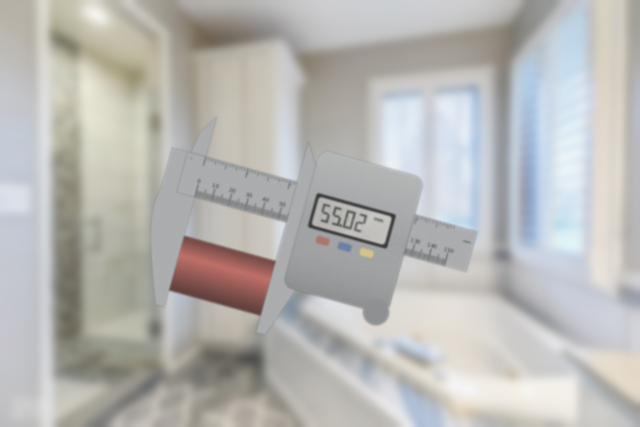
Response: 55.02; mm
